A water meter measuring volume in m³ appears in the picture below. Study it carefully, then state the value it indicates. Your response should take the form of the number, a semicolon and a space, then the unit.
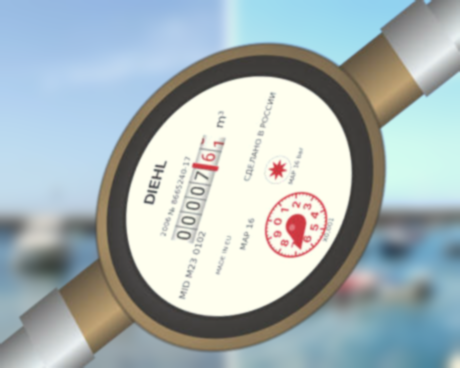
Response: 7.606; m³
